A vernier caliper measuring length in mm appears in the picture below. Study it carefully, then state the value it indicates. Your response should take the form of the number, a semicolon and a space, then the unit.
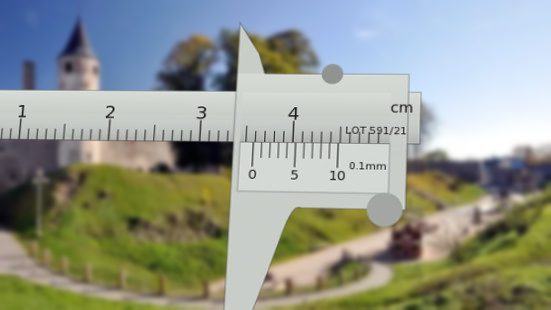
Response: 35.8; mm
